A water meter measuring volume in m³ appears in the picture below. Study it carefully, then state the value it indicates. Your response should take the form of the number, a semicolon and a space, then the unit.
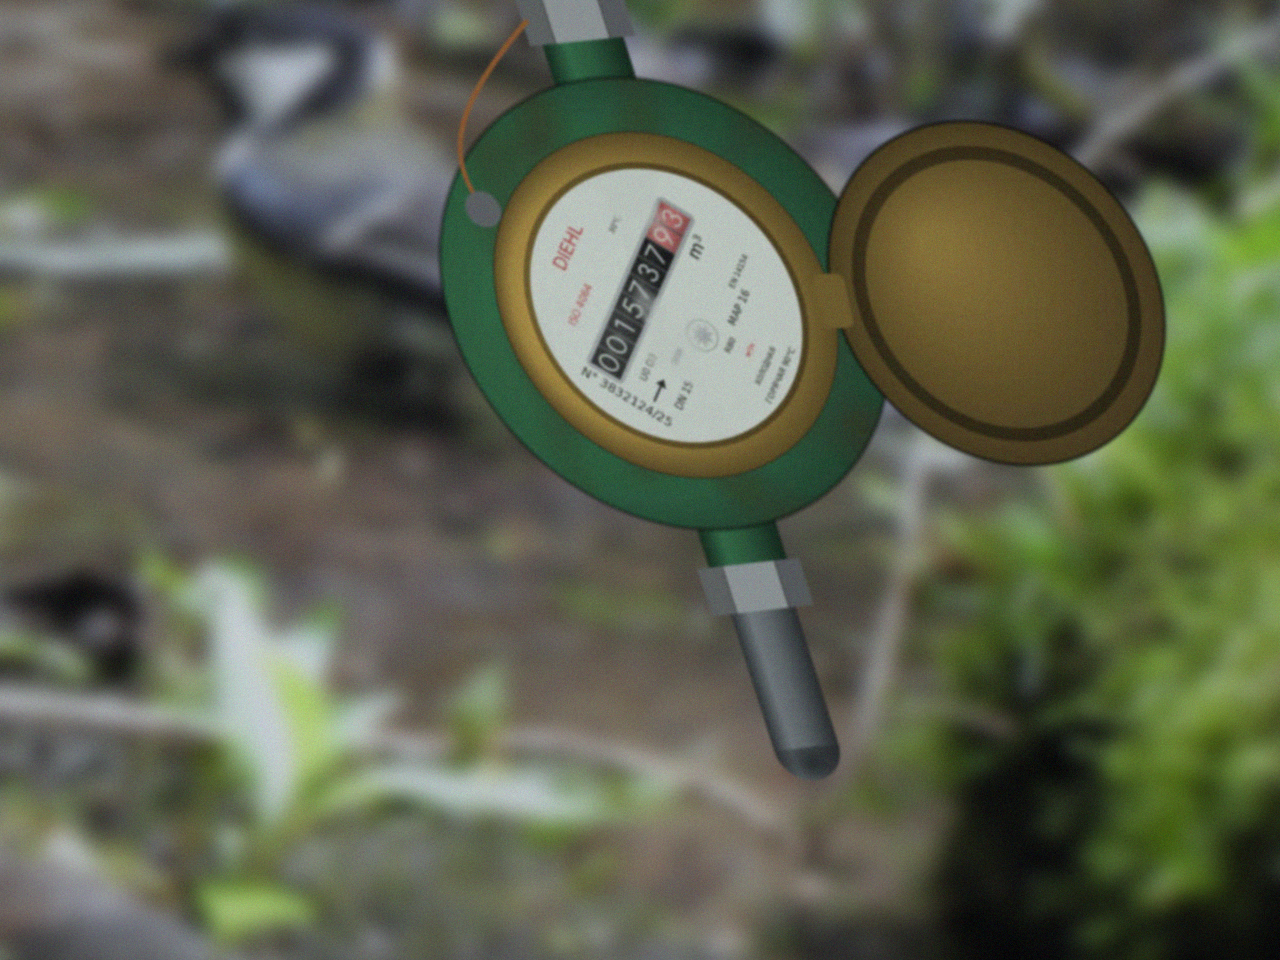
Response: 15737.93; m³
